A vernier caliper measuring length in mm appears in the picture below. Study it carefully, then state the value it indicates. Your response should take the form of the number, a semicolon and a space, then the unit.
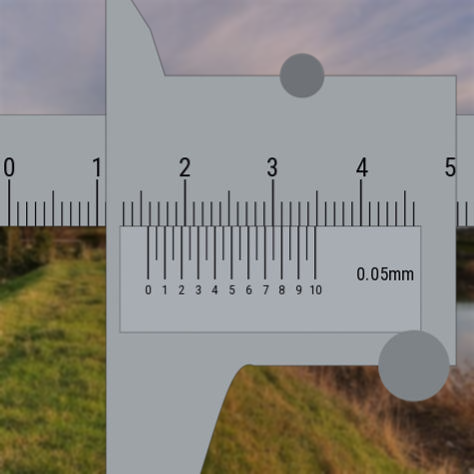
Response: 15.8; mm
